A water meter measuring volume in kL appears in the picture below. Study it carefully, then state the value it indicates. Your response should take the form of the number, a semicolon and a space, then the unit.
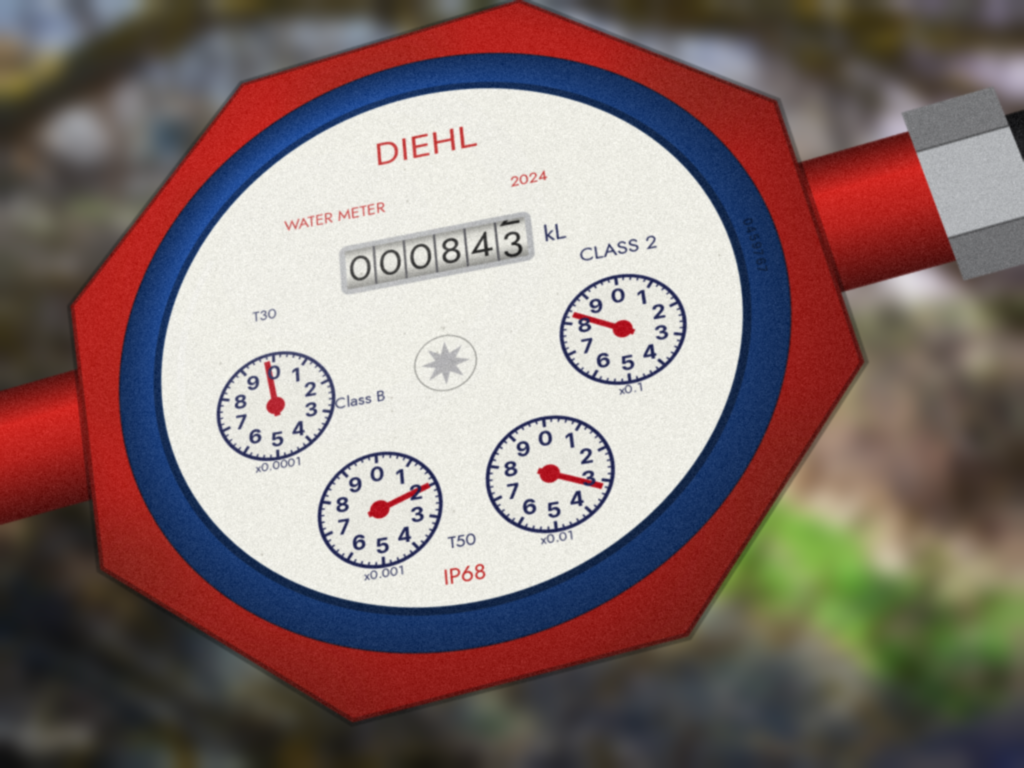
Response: 842.8319; kL
